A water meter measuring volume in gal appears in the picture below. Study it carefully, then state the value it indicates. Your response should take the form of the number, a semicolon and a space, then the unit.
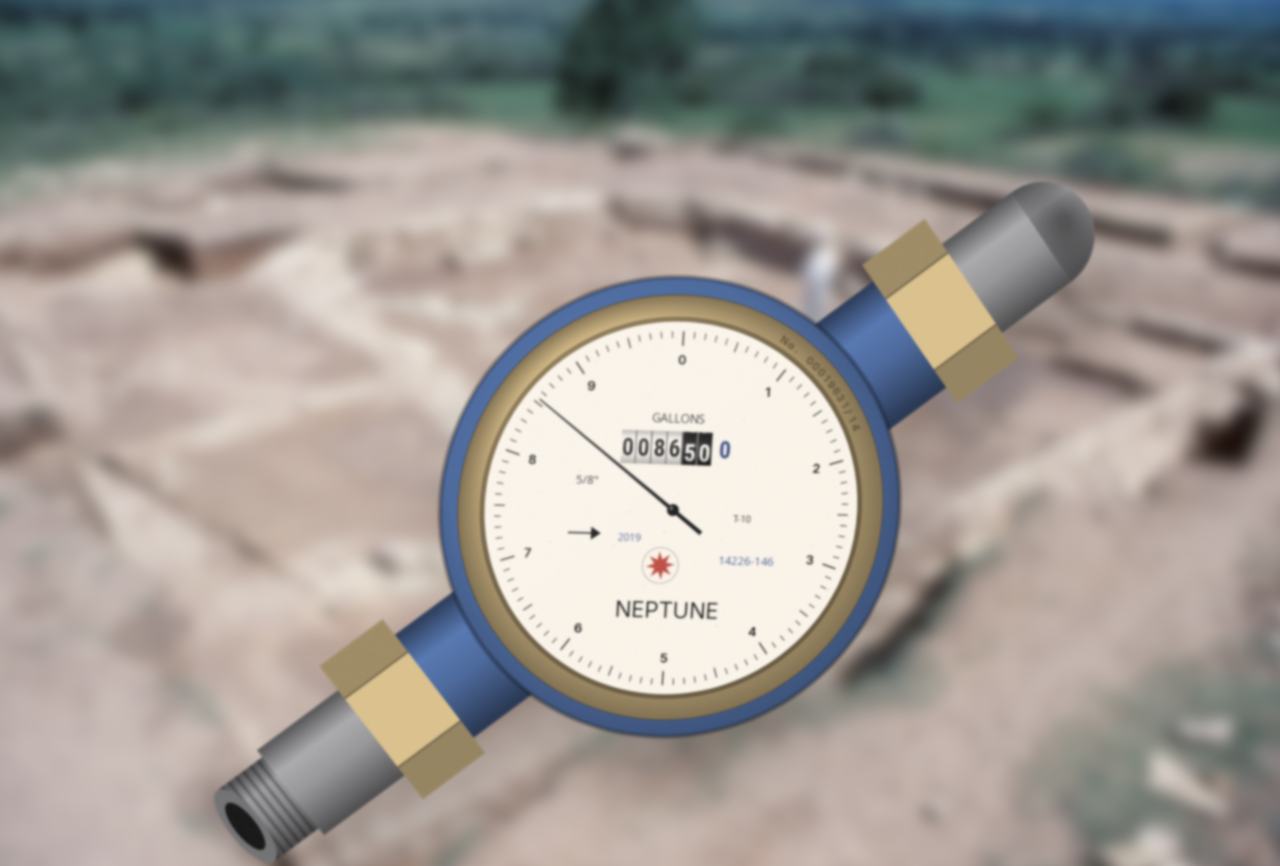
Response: 86498.5; gal
